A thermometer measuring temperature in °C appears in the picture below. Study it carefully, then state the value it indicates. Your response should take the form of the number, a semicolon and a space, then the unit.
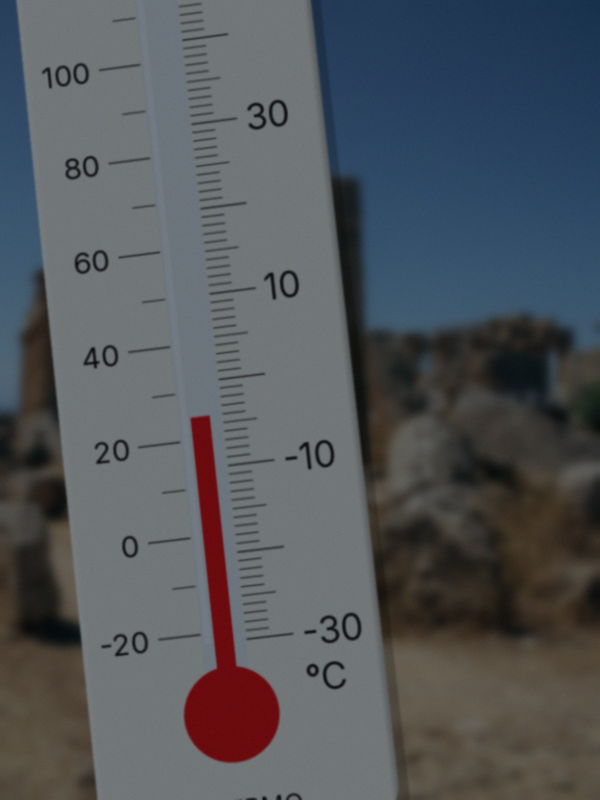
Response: -4; °C
